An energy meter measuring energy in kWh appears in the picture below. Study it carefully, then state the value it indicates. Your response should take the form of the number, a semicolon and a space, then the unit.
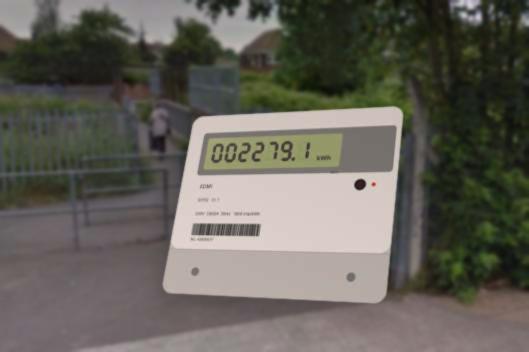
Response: 2279.1; kWh
